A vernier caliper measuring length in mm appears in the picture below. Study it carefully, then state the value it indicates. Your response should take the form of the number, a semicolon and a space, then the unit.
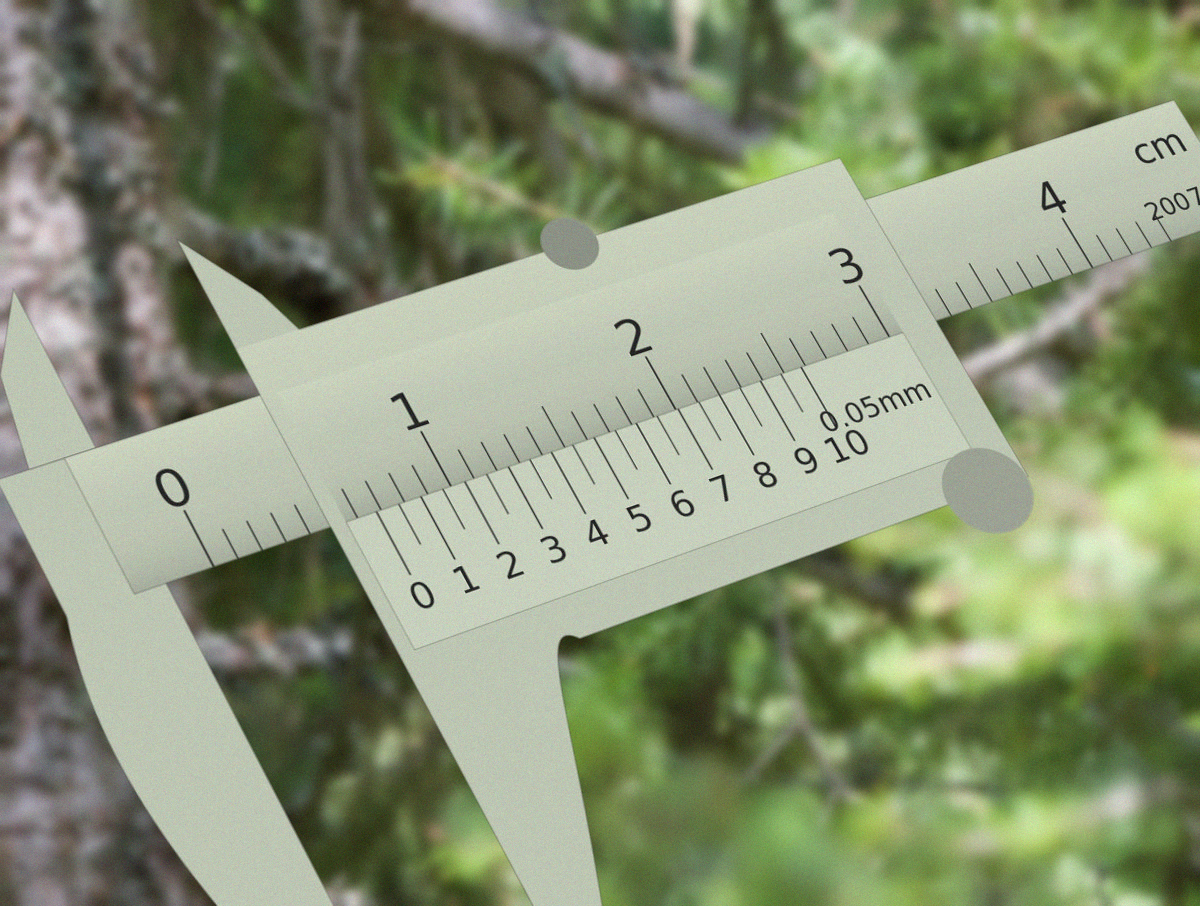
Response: 6.80; mm
